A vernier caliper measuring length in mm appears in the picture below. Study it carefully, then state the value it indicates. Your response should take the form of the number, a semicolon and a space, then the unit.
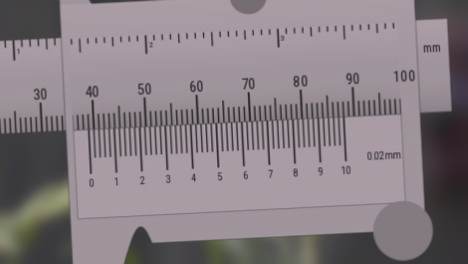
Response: 39.0; mm
